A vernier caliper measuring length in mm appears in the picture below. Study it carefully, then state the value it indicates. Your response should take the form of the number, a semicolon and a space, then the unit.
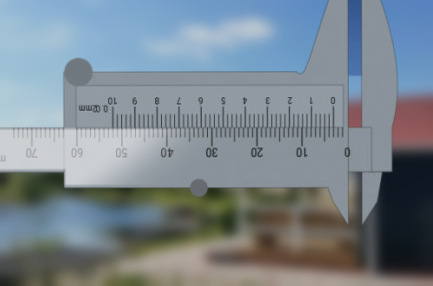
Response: 3.0; mm
